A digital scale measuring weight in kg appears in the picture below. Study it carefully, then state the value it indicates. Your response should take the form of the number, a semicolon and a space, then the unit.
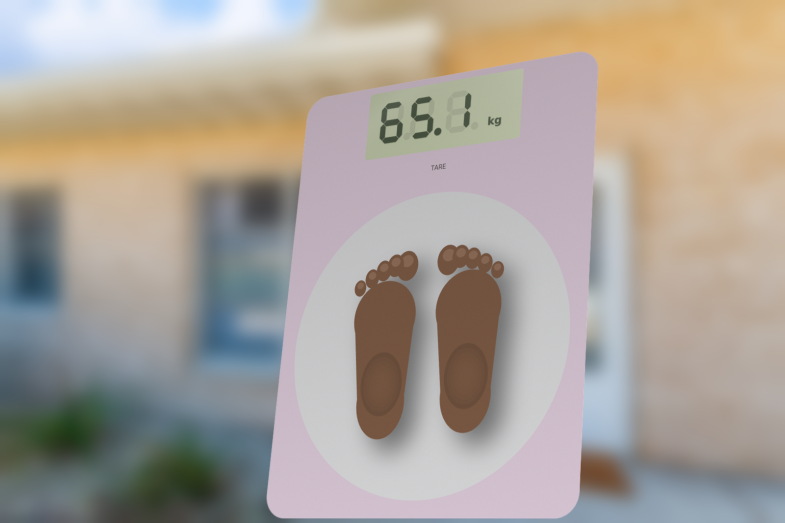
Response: 65.1; kg
